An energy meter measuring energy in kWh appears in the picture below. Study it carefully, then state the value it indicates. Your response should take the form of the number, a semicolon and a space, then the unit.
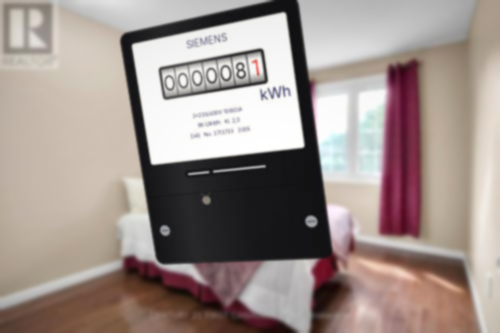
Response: 8.1; kWh
